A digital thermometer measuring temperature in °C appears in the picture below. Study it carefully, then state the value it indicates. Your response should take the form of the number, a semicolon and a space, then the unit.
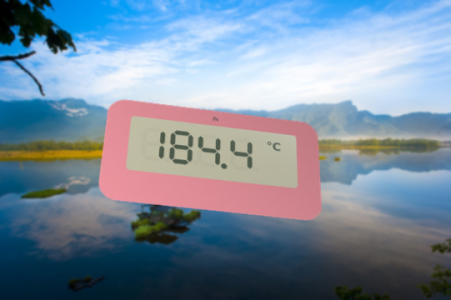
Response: 184.4; °C
